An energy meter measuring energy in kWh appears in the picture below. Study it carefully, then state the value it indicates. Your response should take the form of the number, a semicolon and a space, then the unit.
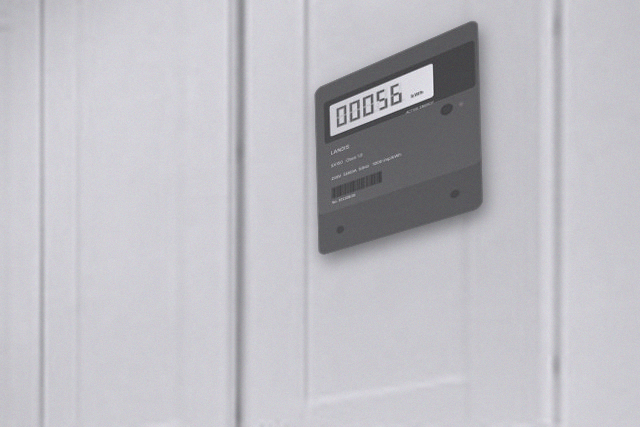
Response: 56; kWh
